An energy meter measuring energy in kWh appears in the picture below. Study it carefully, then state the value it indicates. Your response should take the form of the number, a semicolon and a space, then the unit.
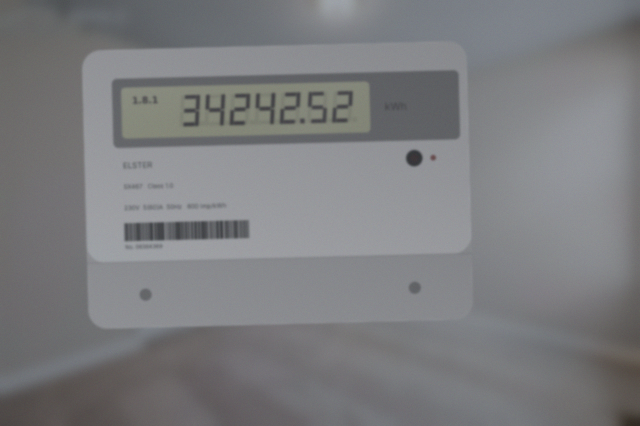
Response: 34242.52; kWh
